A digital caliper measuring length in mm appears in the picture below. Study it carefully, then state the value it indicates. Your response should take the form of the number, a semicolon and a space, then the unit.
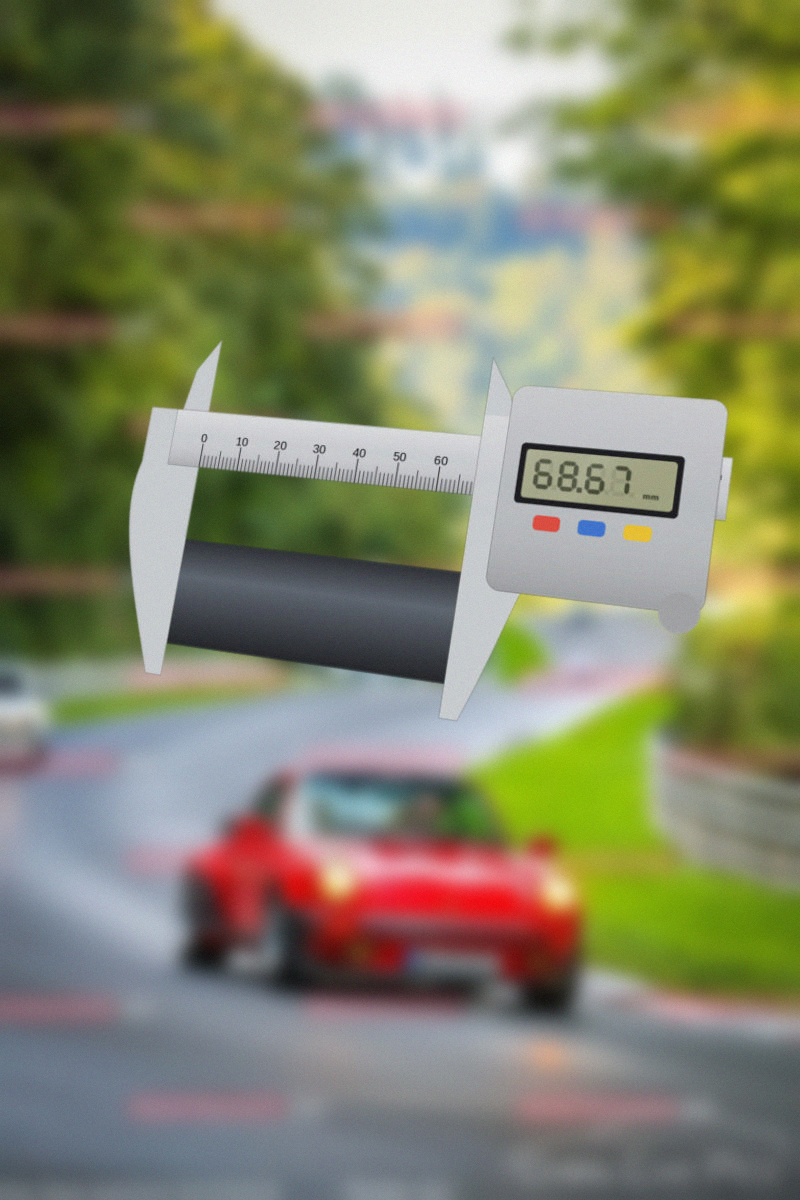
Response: 68.67; mm
